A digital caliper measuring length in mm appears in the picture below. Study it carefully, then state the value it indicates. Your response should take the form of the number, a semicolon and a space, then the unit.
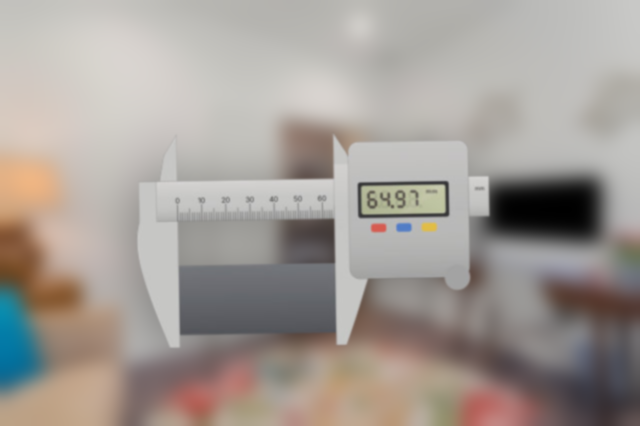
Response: 64.97; mm
